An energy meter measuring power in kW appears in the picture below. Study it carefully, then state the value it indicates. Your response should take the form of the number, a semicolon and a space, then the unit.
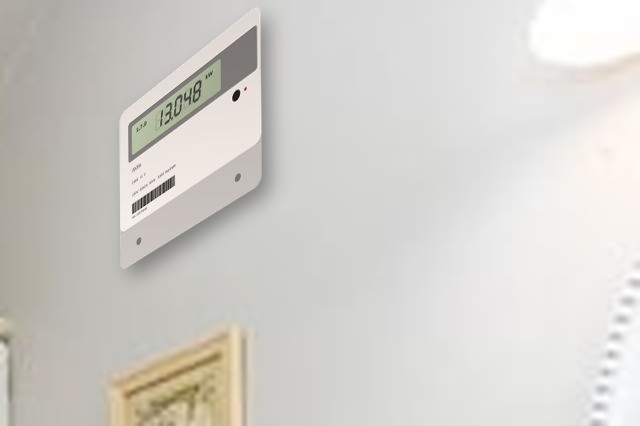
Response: 13.048; kW
